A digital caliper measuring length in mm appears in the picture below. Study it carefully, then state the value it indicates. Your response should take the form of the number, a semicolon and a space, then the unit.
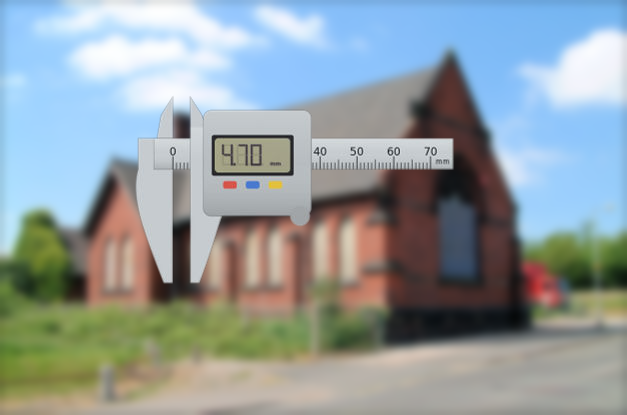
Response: 4.70; mm
